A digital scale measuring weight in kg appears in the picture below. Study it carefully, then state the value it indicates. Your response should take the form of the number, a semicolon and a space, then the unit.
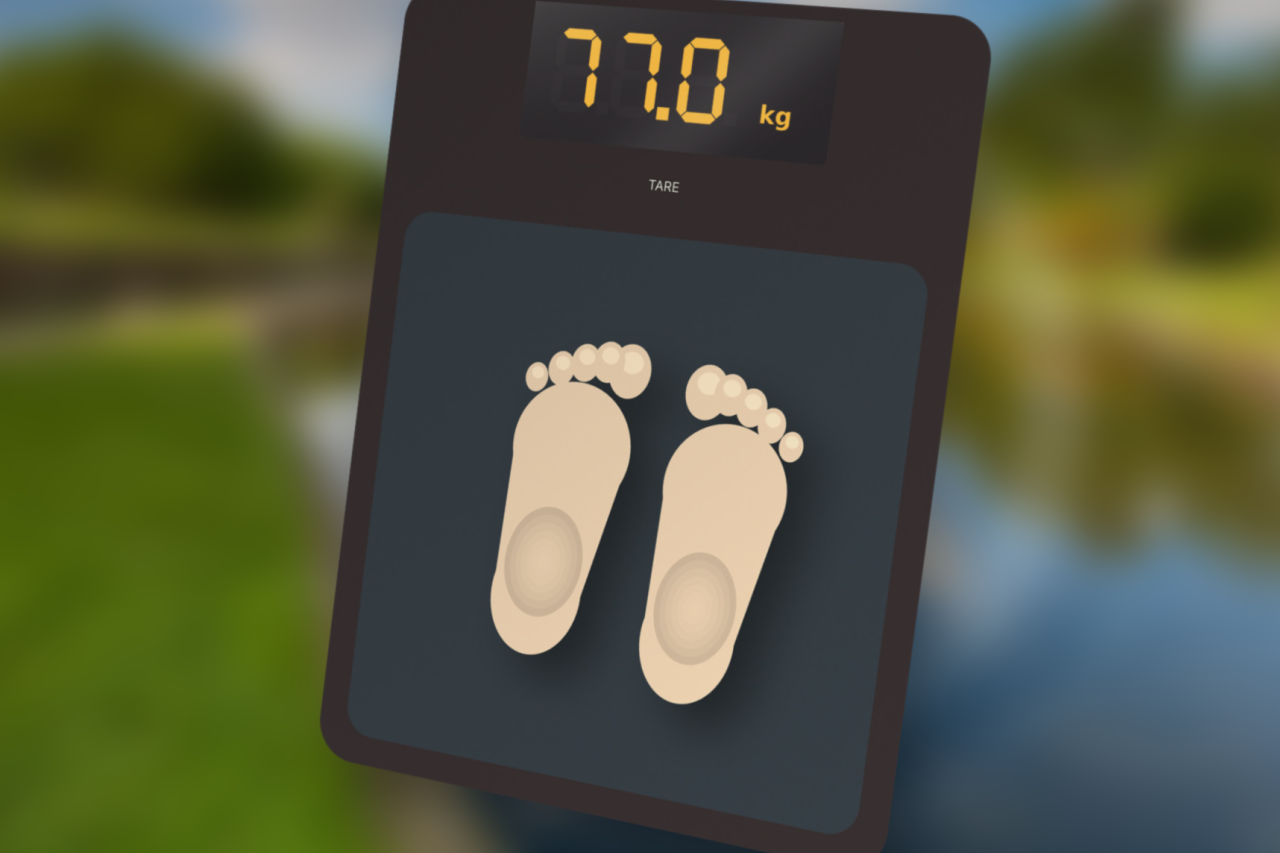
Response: 77.0; kg
